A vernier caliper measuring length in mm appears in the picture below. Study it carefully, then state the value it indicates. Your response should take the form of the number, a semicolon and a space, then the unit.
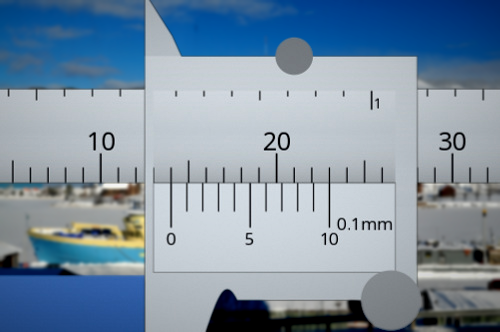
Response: 14.0; mm
